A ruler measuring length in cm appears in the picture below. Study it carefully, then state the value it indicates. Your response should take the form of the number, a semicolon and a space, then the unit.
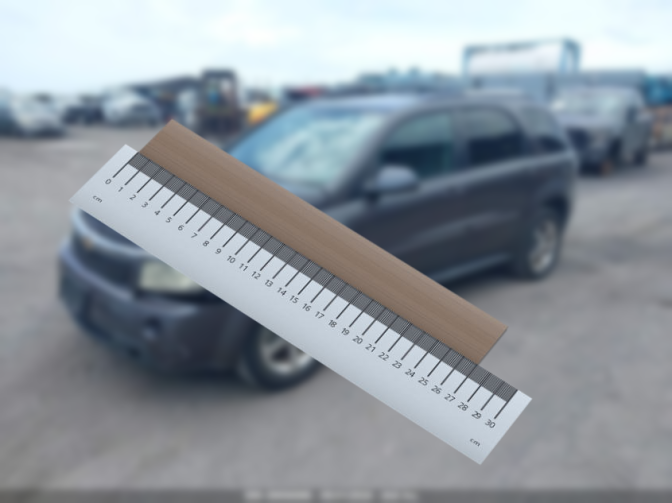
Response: 27; cm
